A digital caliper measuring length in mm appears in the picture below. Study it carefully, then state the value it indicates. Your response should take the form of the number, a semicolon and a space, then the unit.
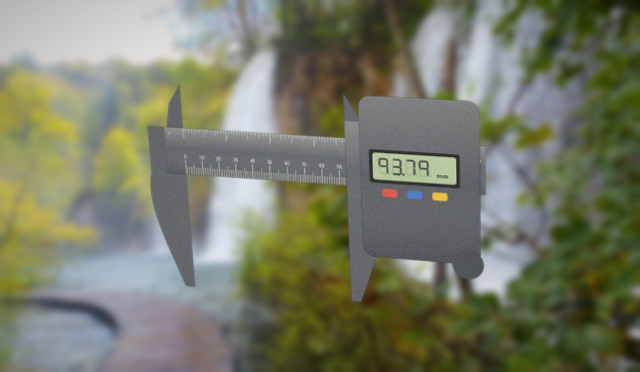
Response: 93.79; mm
